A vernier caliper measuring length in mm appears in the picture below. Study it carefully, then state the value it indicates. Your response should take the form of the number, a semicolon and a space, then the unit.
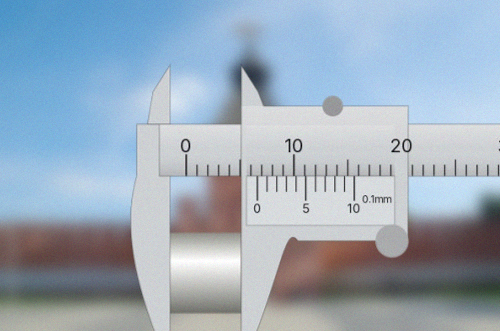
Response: 6.6; mm
